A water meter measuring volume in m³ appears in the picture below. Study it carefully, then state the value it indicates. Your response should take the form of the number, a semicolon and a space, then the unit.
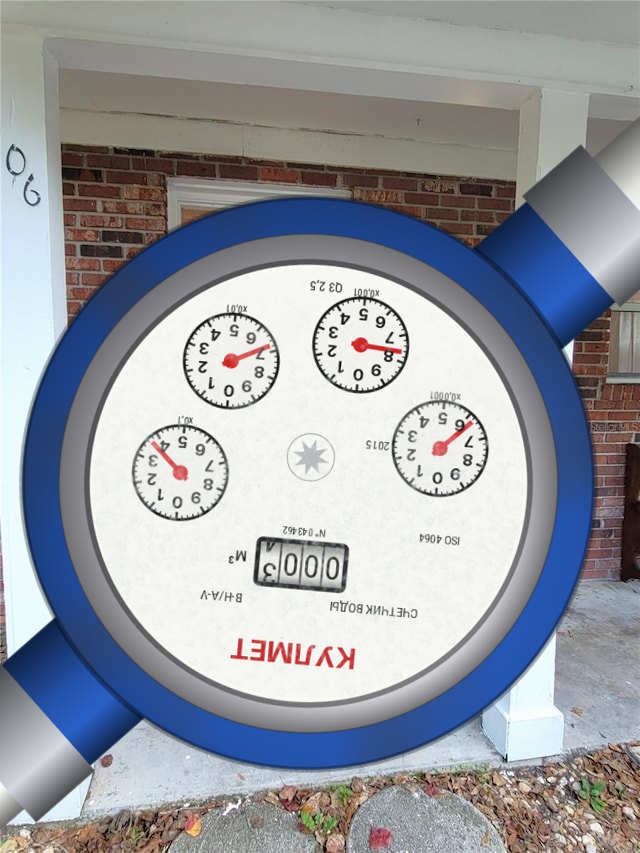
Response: 3.3676; m³
